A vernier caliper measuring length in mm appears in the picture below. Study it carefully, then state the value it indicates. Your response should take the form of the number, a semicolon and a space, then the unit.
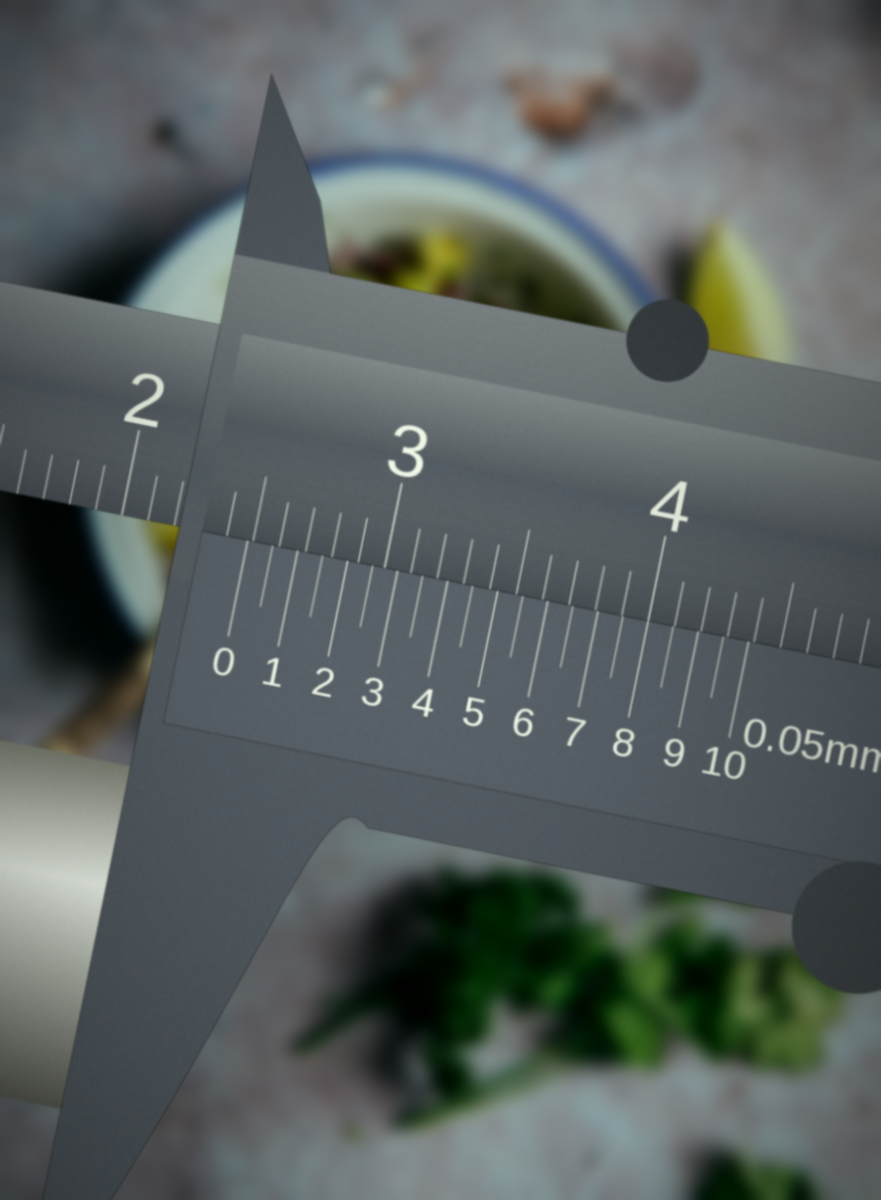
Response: 24.8; mm
